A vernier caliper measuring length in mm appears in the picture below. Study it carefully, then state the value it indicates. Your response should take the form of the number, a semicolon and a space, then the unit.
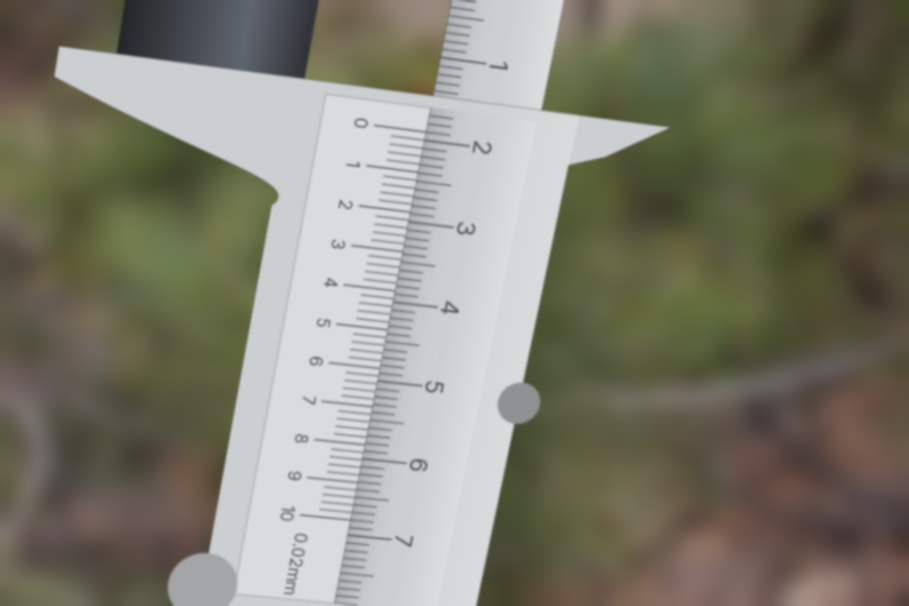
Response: 19.0; mm
